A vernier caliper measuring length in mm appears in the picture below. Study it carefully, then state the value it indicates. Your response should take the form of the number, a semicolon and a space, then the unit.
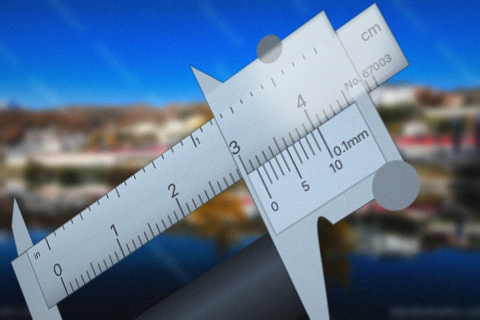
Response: 31.4; mm
